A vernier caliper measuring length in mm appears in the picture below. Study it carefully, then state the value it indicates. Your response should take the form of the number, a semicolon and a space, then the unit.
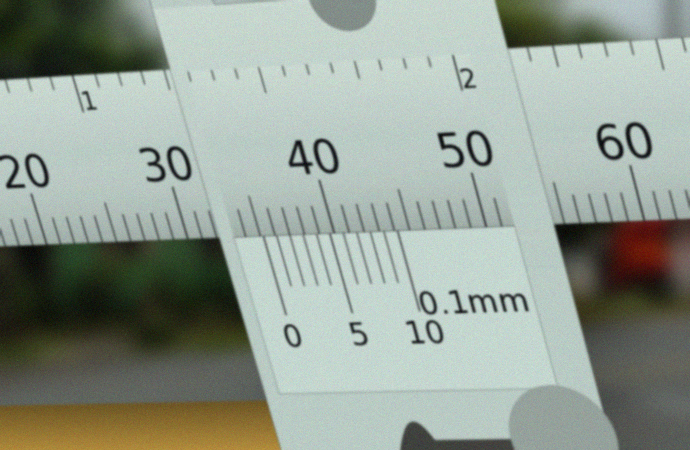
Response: 35.2; mm
